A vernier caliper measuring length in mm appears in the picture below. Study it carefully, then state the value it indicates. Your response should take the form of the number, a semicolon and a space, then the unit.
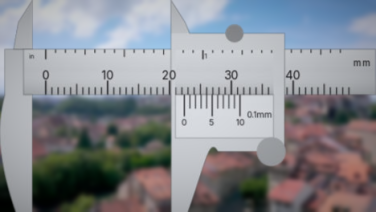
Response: 22.4; mm
